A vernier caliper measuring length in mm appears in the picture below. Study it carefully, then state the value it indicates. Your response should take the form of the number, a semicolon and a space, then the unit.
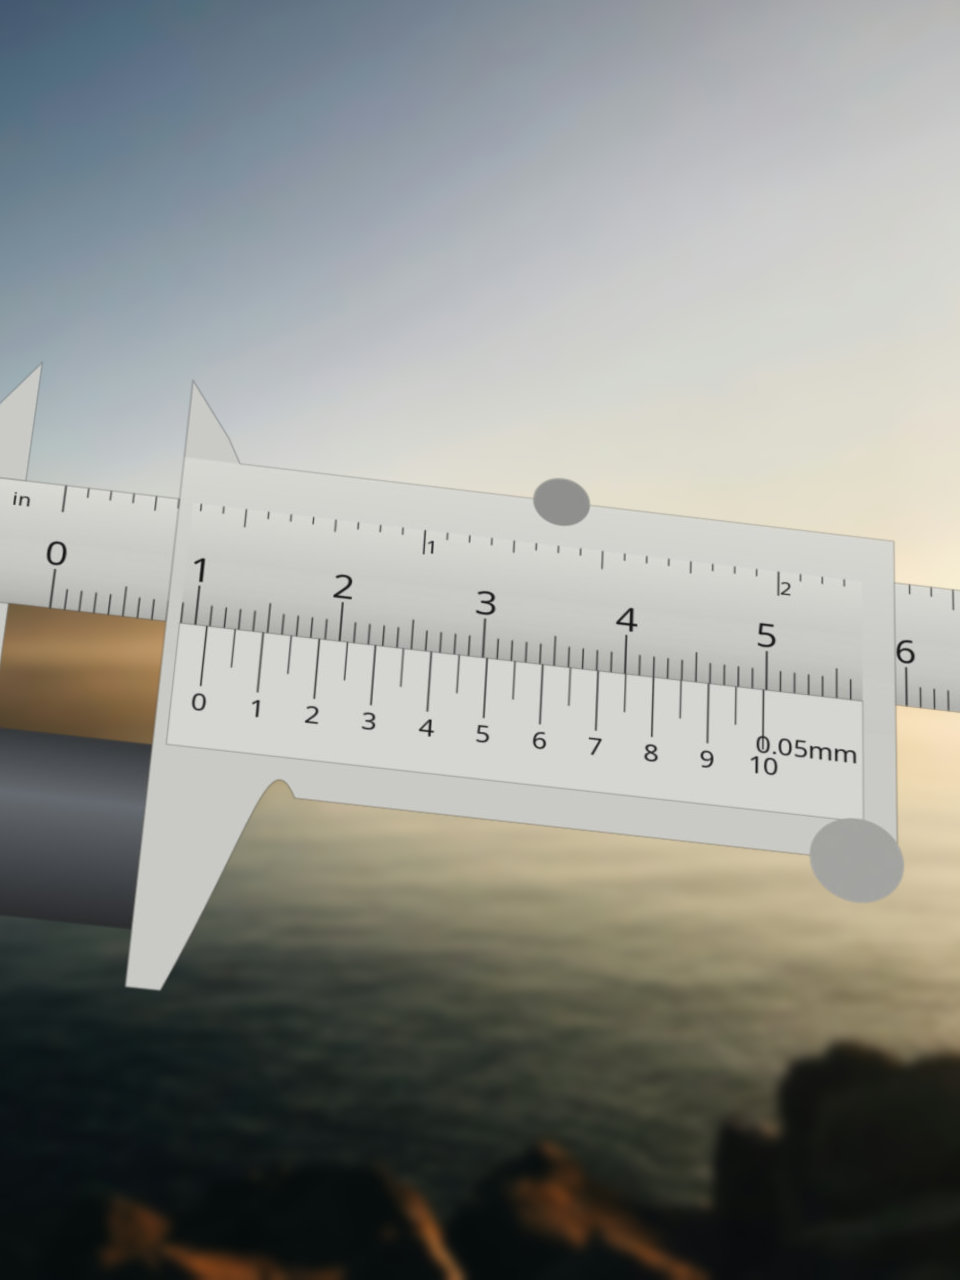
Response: 10.8; mm
